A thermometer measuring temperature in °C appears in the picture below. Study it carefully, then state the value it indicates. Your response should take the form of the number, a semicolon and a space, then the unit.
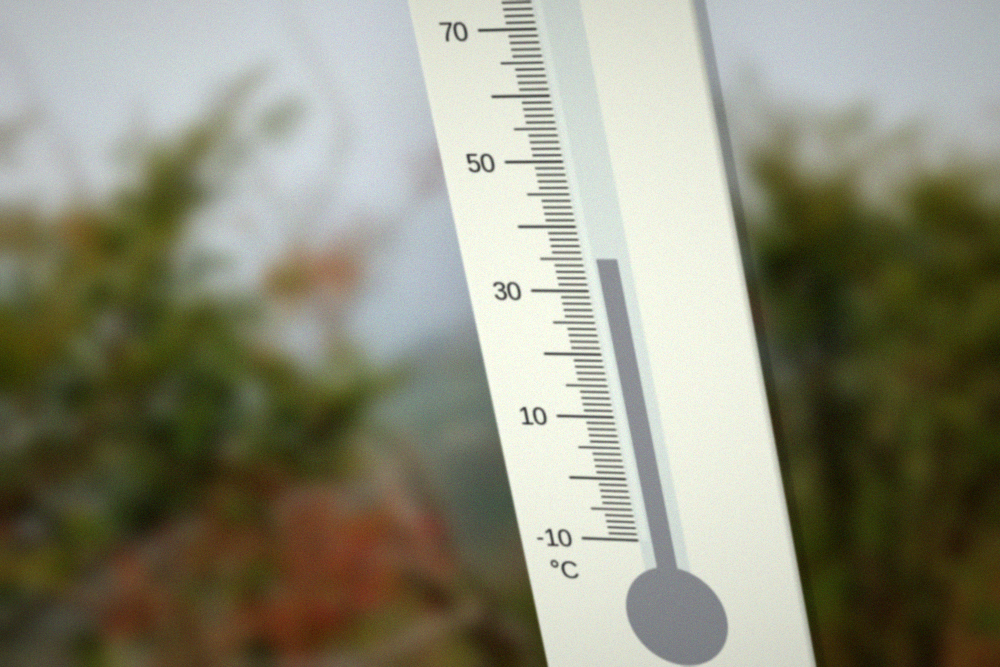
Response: 35; °C
